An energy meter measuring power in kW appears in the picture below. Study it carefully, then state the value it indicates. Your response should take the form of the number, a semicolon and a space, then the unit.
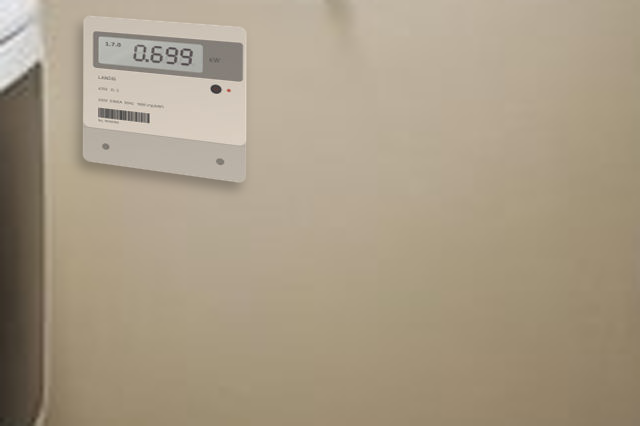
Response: 0.699; kW
